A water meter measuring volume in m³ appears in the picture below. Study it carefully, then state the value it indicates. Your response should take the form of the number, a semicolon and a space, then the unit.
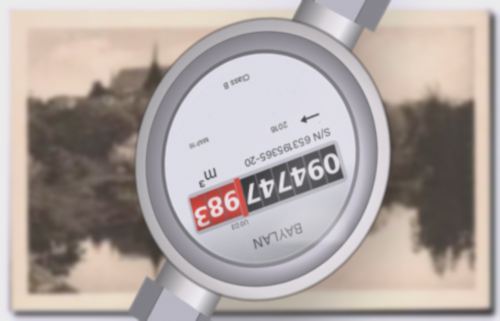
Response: 94747.983; m³
